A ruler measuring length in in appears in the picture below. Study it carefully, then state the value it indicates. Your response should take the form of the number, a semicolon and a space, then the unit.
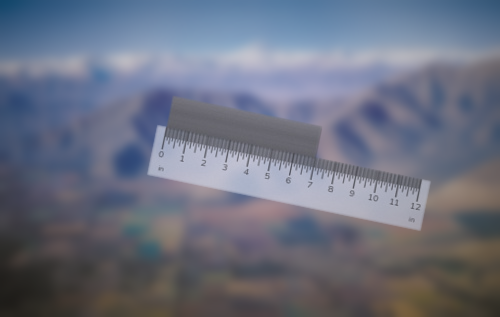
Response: 7; in
